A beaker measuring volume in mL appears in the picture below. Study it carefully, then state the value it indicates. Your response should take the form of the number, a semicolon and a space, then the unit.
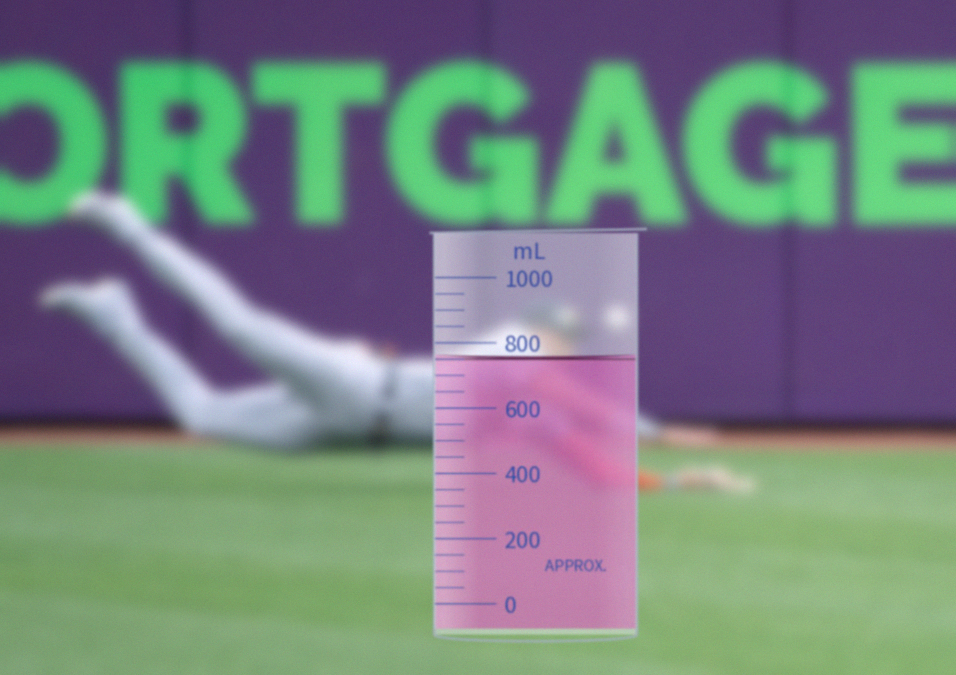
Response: 750; mL
